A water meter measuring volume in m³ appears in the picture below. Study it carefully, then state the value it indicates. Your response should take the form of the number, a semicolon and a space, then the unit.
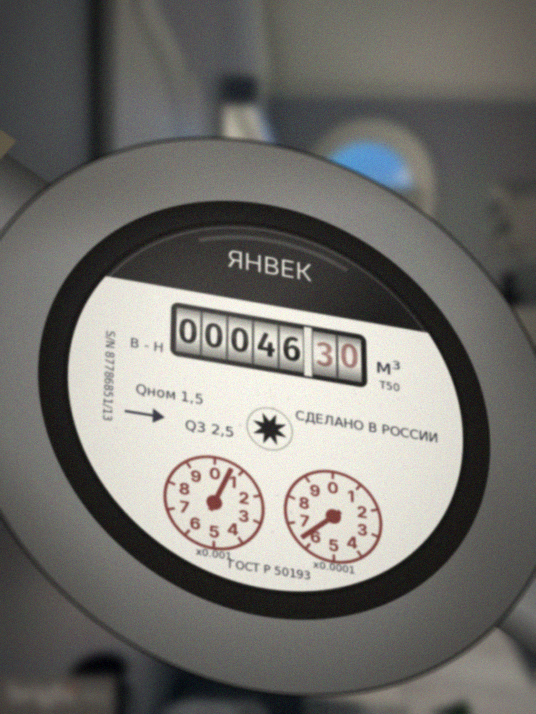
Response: 46.3006; m³
